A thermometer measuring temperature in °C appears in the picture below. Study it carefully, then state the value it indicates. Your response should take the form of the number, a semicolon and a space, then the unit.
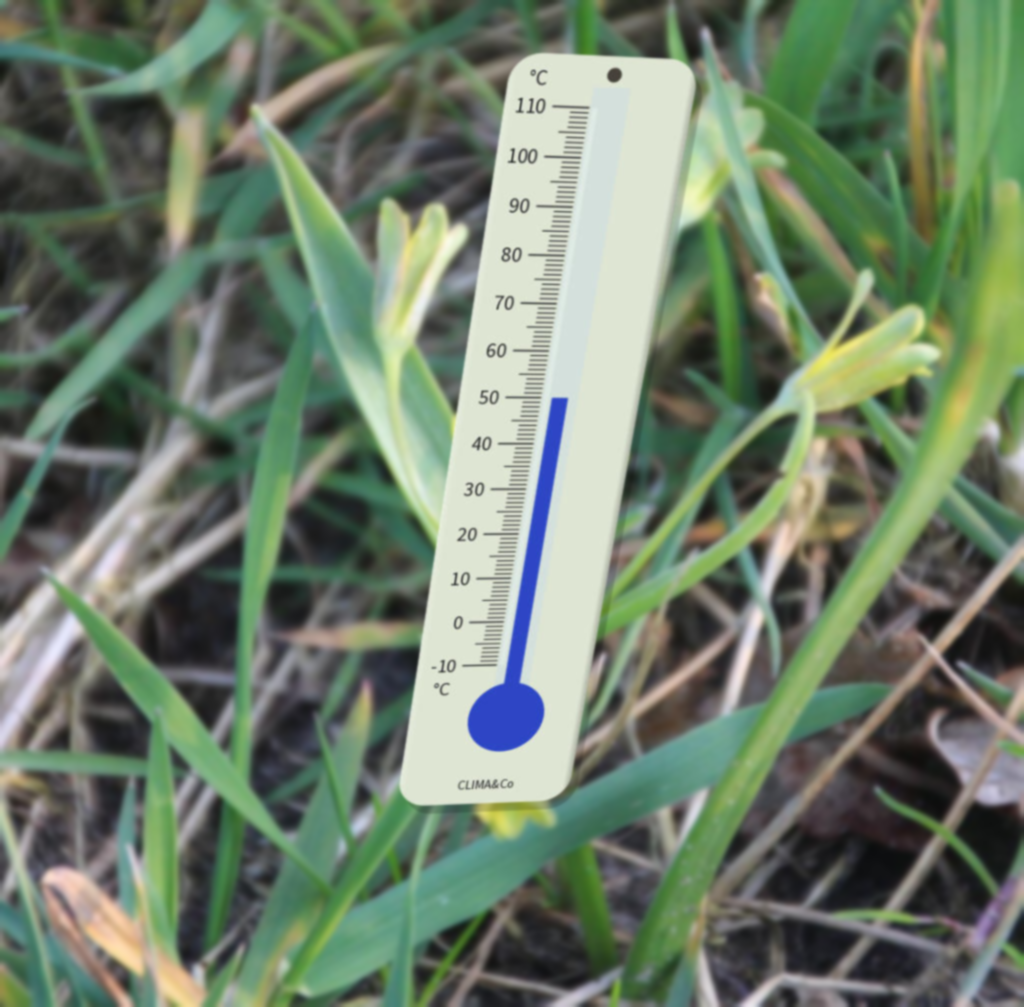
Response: 50; °C
